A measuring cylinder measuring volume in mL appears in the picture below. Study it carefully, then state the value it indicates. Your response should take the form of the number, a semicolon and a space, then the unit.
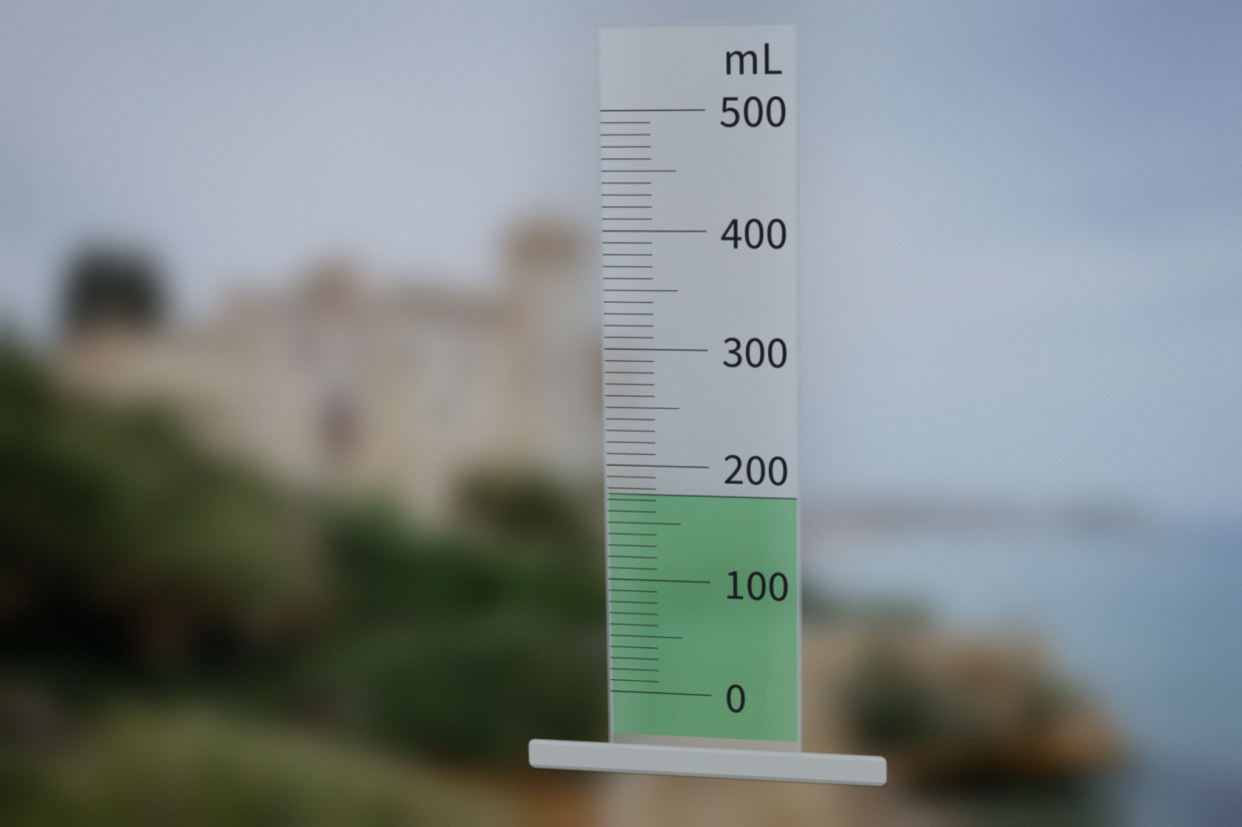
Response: 175; mL
